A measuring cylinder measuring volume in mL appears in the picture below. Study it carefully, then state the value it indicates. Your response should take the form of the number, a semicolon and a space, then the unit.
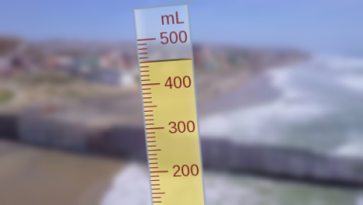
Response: 450; mL
